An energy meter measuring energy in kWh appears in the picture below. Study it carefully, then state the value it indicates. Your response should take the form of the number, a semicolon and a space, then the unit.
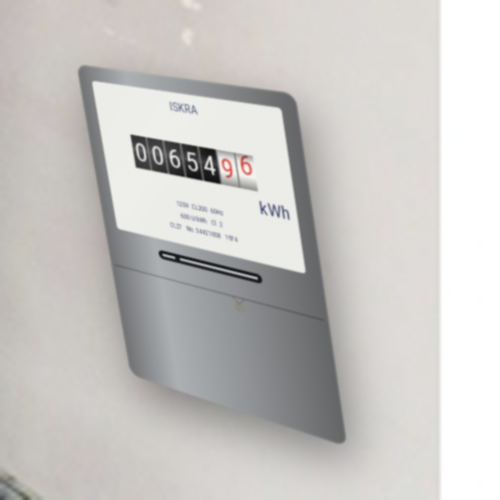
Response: 654.96; kWh
